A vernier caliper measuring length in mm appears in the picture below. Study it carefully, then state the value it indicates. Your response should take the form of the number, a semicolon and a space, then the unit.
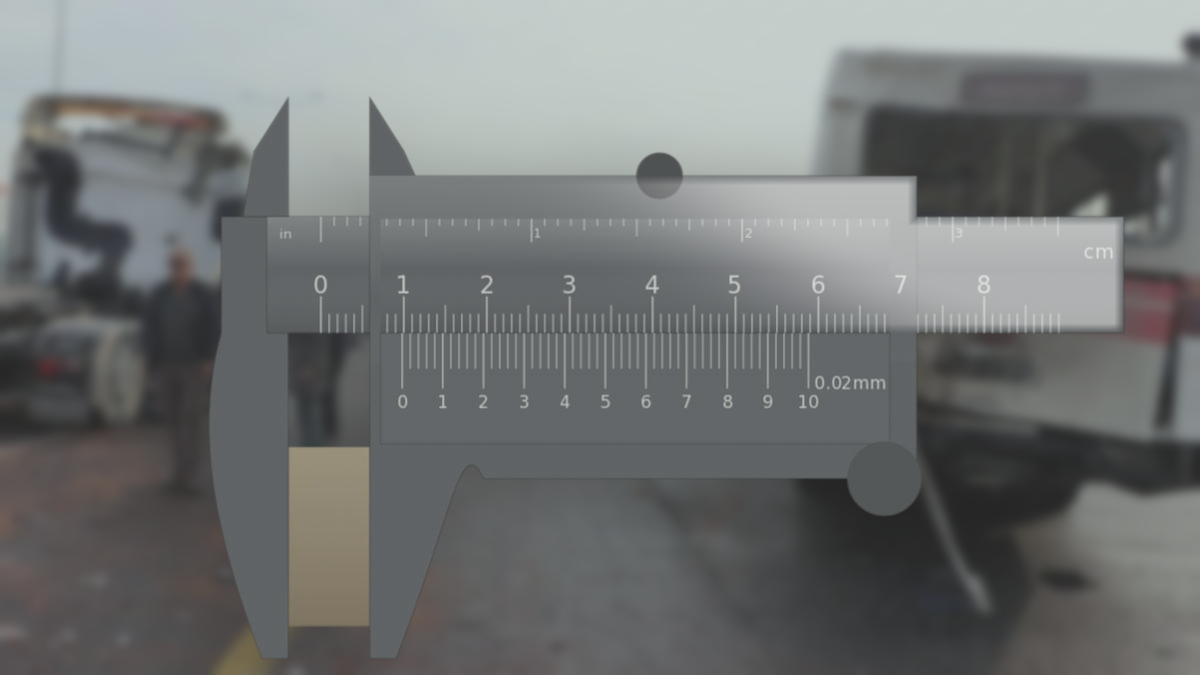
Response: 9.8; mm
